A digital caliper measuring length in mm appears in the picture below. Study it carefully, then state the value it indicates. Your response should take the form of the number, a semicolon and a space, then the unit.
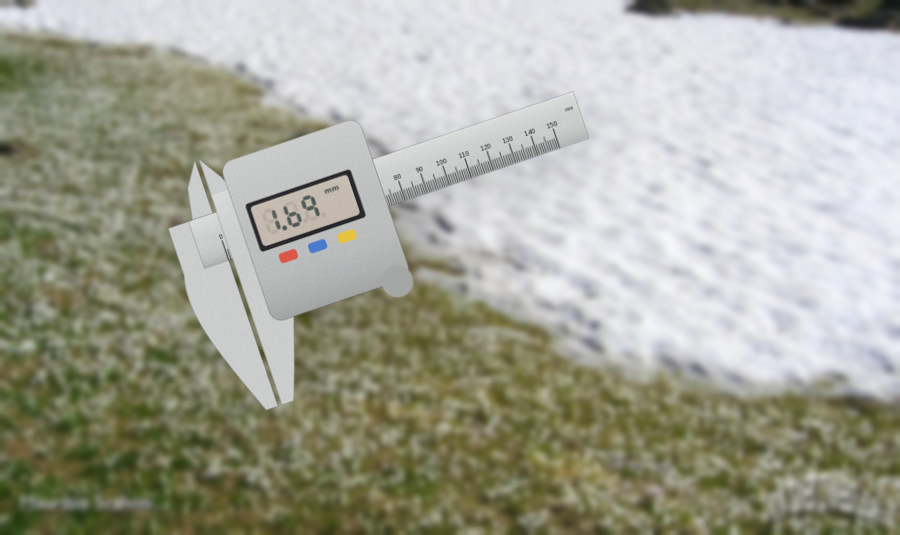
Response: 1.69; mm
